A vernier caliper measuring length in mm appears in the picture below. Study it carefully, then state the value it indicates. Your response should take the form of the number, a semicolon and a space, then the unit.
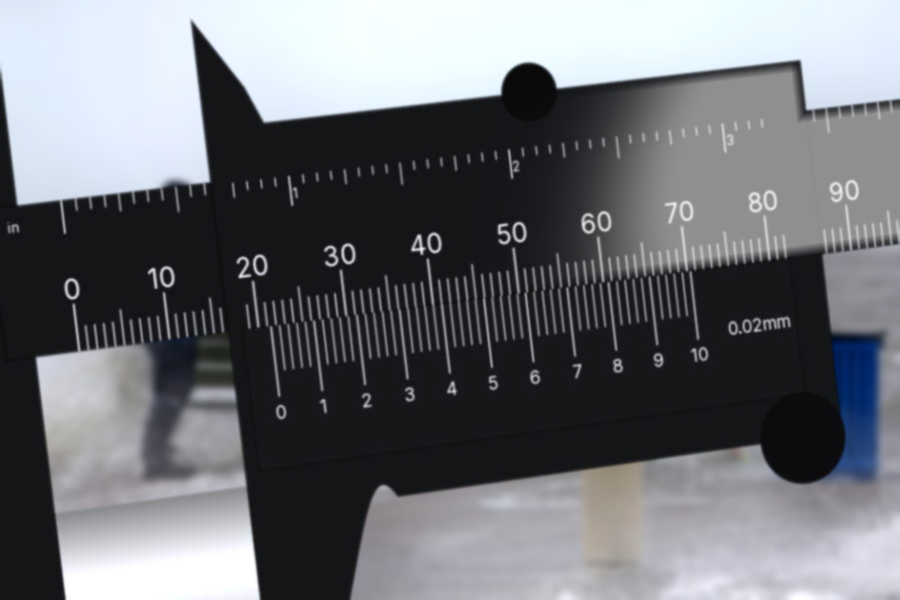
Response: 21.4; mm
